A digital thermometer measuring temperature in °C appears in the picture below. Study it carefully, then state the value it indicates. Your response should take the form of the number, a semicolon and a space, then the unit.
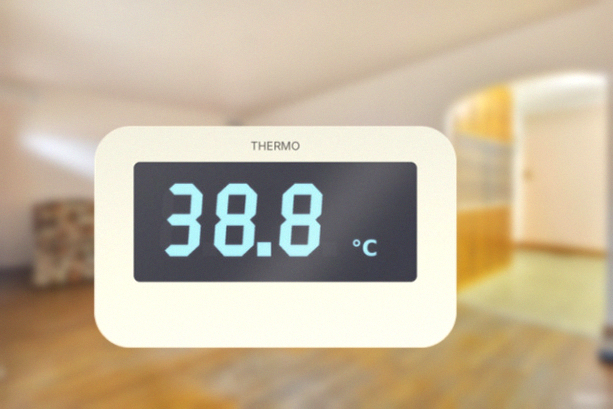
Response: 38.8; °C
